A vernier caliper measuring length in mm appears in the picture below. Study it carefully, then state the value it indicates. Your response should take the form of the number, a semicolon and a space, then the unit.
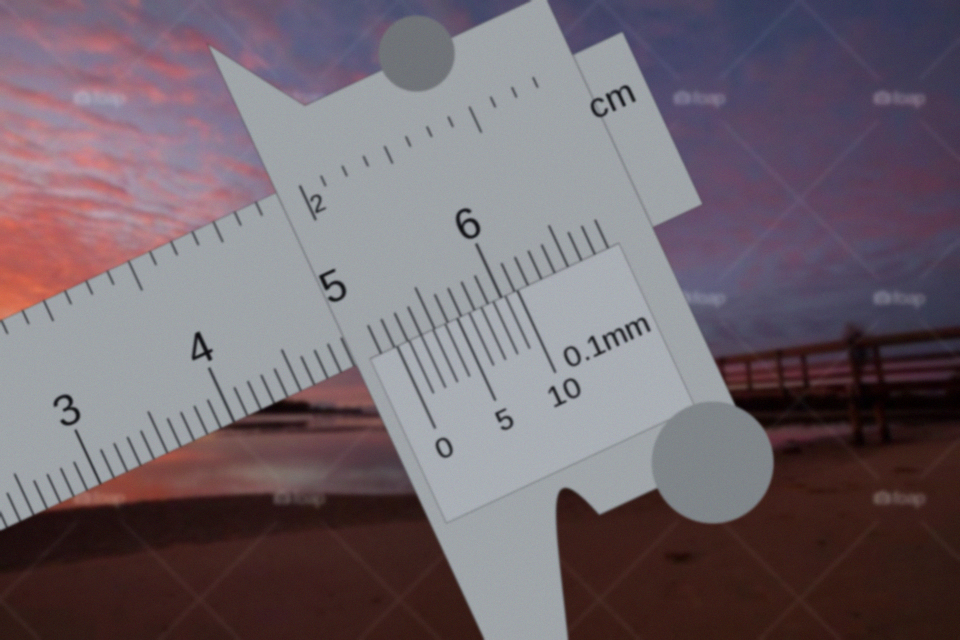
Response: 52.2; mm
